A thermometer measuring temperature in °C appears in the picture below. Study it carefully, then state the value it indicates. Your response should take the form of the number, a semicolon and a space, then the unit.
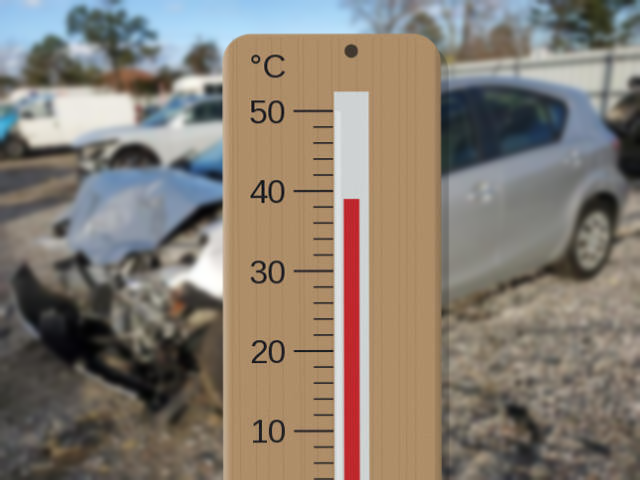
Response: 39; °C
